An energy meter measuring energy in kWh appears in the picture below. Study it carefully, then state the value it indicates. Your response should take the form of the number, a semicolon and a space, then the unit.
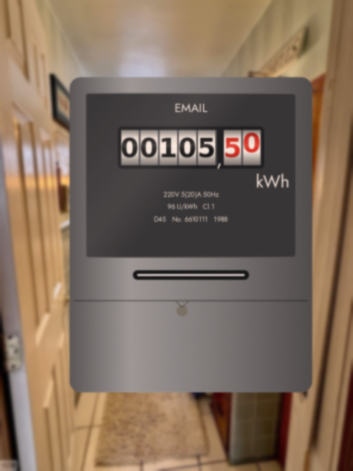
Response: 105.50; kWh
